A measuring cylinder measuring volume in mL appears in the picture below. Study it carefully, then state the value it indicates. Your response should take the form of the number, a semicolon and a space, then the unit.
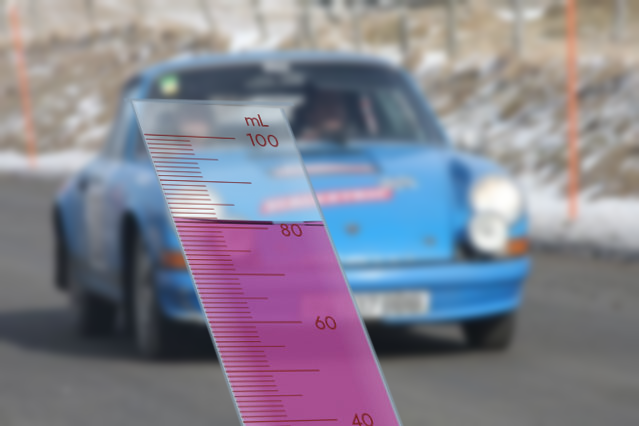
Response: 81; mL
